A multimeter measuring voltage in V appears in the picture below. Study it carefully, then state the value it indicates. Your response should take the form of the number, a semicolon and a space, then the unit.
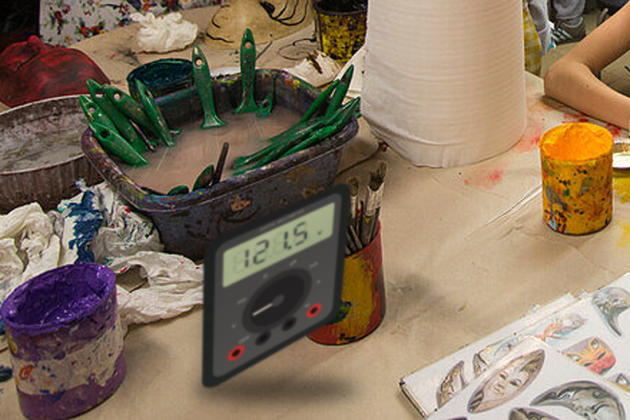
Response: 121.5; V
